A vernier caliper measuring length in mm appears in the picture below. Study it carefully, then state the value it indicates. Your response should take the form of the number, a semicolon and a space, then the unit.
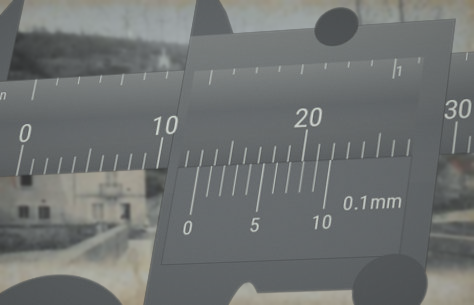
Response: 12.9; mm
